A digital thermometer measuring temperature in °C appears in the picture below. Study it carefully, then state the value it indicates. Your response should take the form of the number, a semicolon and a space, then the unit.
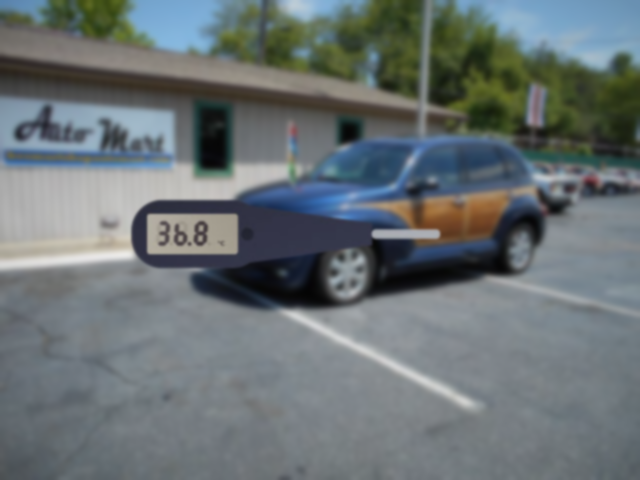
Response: 36.8; °C
